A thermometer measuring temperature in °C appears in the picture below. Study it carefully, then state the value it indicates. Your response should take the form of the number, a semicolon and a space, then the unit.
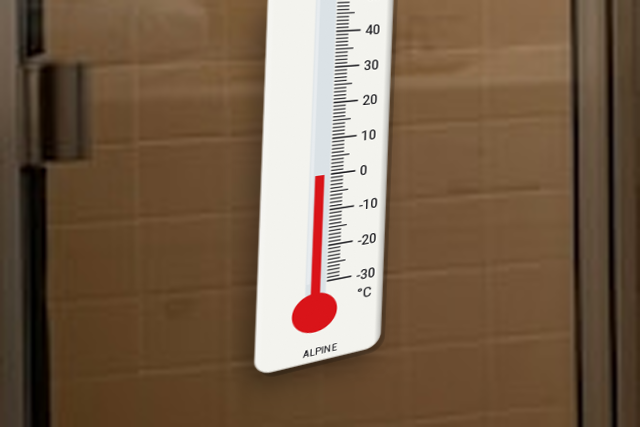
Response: 0; °C
